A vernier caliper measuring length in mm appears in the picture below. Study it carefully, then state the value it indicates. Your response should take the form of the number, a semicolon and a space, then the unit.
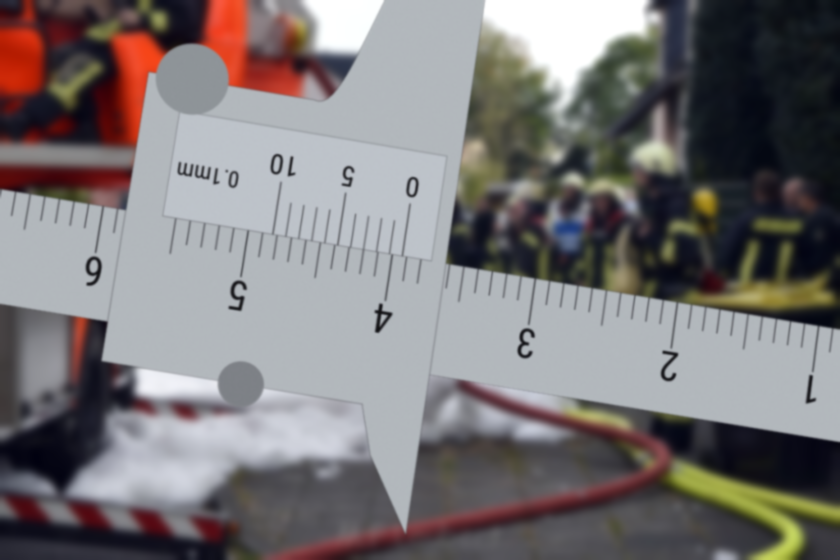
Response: 39.3; mm
